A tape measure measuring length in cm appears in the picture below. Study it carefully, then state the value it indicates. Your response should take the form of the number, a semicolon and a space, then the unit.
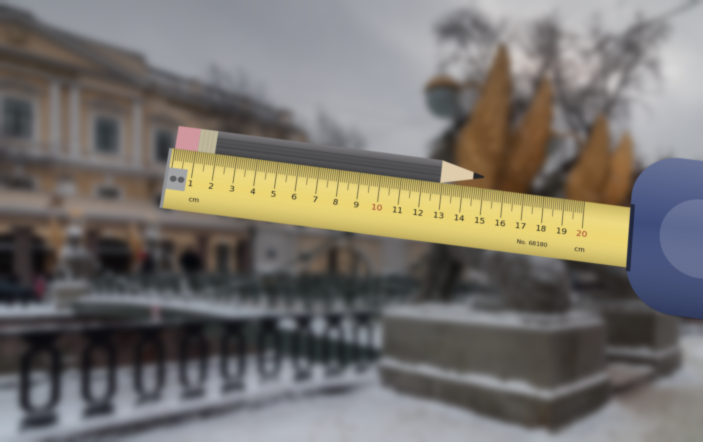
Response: 15; cm
